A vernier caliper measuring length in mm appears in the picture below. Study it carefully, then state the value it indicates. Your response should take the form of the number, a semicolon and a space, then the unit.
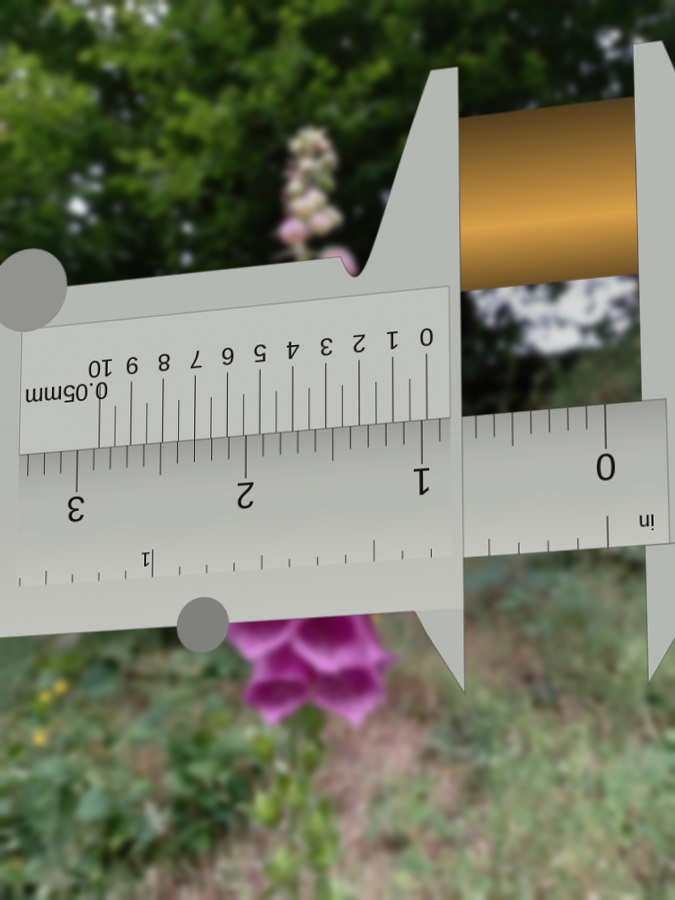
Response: 9.7; mm
